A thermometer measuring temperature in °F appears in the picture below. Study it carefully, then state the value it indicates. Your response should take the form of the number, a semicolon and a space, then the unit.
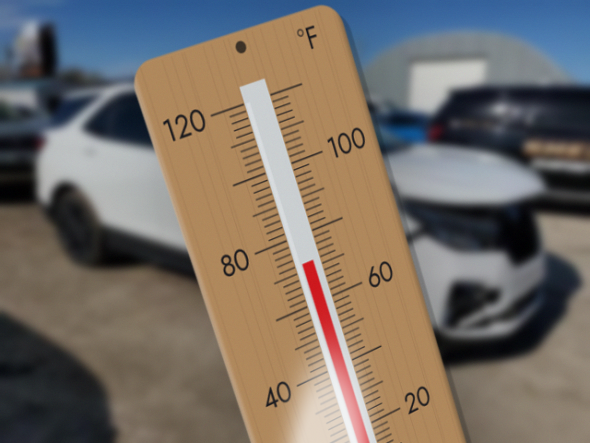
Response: 72; °F
